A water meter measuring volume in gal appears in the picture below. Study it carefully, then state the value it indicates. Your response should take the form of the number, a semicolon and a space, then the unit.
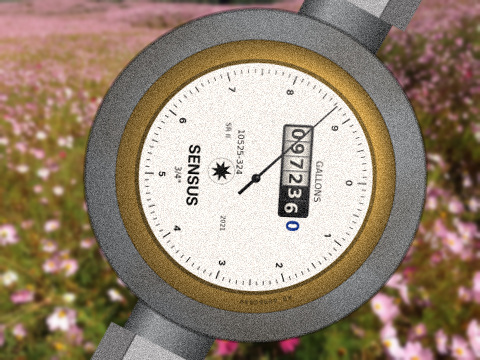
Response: 972358.7; gal
